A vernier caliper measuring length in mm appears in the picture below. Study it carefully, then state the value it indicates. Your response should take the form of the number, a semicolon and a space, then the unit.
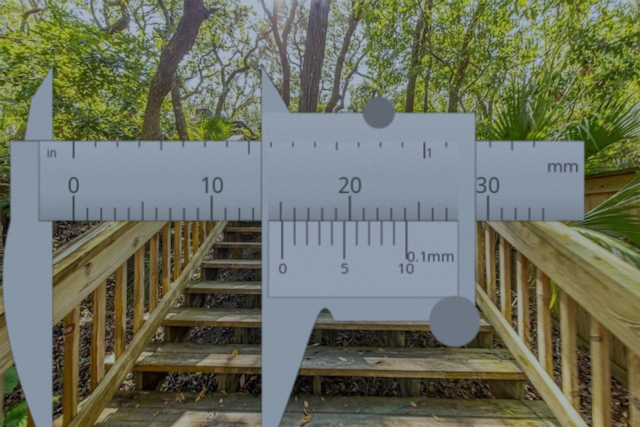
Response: 15.1; mm
